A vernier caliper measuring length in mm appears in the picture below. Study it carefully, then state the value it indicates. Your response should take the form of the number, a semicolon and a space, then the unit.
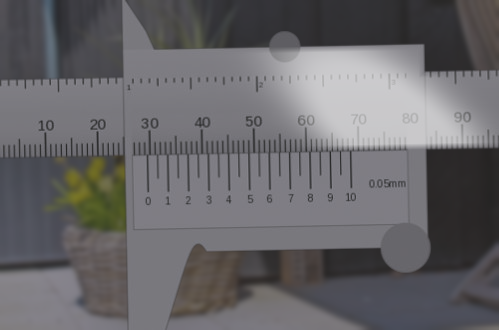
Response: 29.5; mm
